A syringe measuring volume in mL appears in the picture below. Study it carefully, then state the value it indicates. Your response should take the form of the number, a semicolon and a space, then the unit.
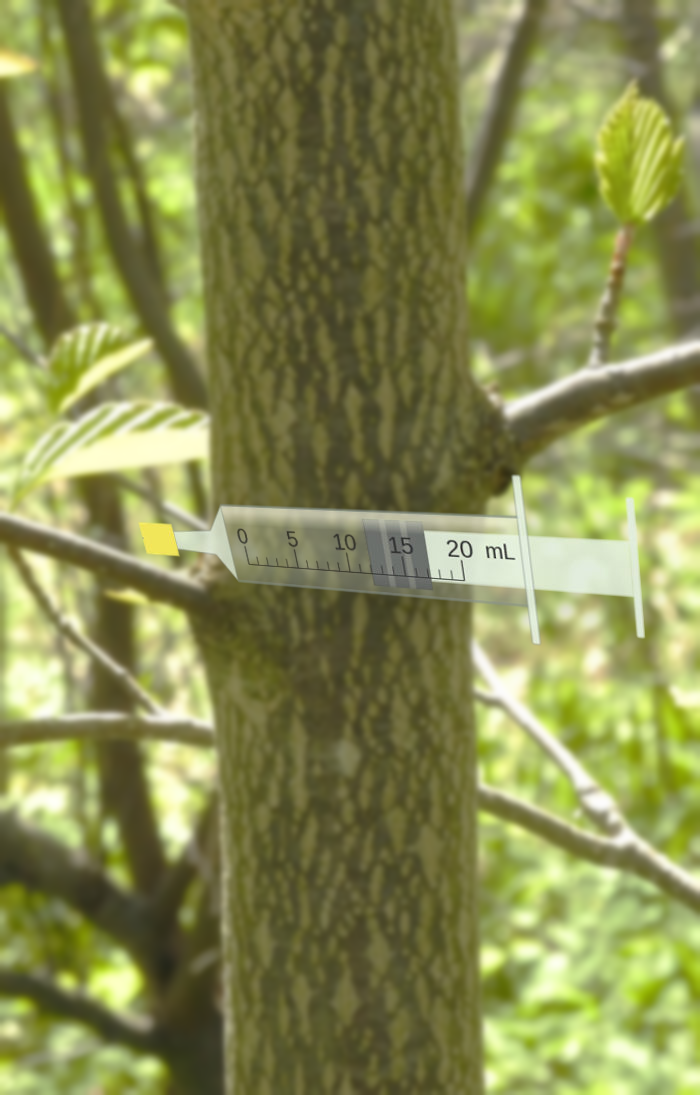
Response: 12; mL
